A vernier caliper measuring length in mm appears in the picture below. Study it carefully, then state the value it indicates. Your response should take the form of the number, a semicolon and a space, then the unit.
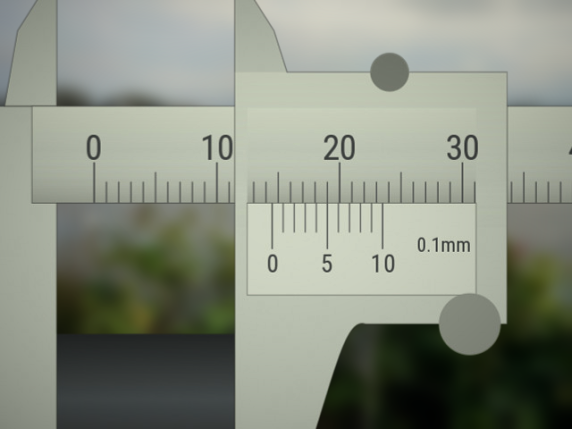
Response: 14.5; mm
